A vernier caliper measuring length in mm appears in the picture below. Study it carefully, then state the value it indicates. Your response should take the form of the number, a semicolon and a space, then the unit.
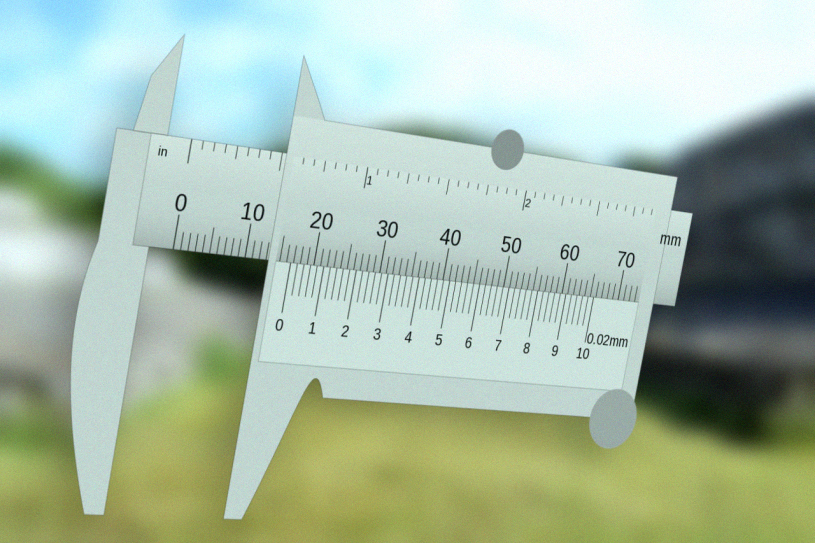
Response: 16.6; mm
